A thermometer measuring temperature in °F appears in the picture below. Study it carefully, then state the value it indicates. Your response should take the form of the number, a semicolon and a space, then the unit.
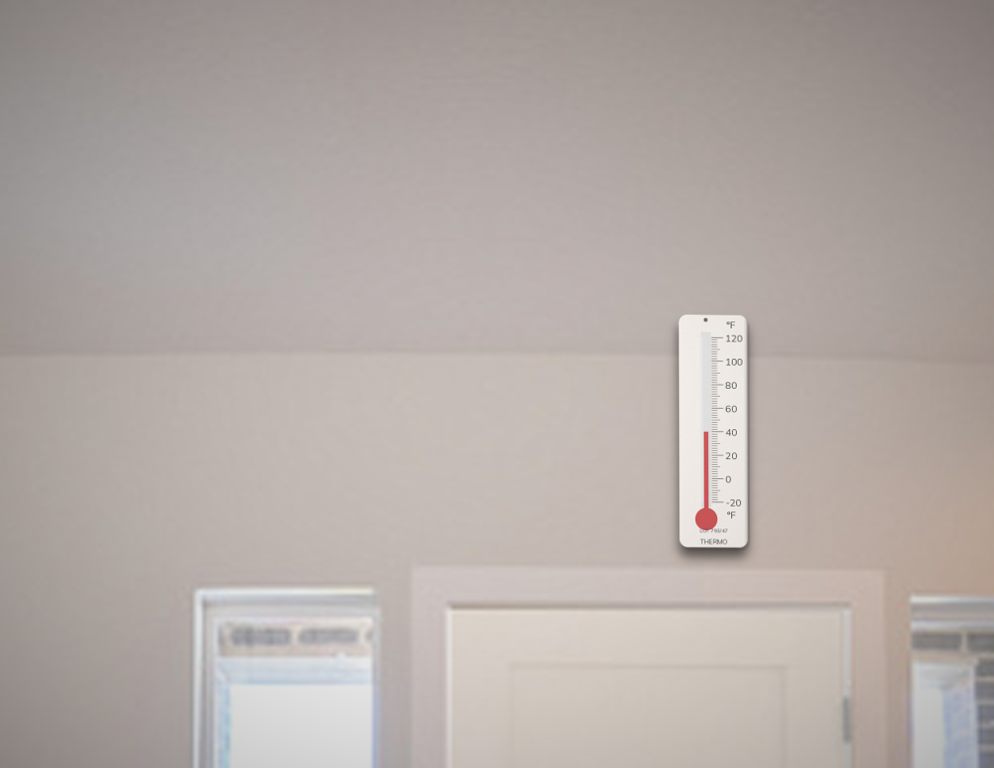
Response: 40; °F
